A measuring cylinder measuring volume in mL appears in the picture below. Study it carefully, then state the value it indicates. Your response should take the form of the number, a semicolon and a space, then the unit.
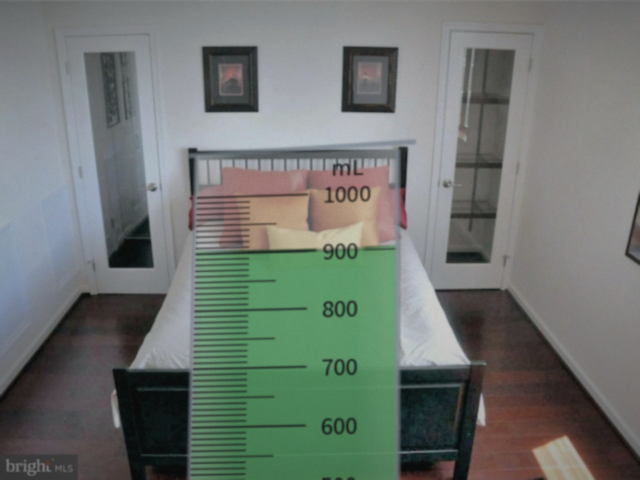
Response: 900; mL
